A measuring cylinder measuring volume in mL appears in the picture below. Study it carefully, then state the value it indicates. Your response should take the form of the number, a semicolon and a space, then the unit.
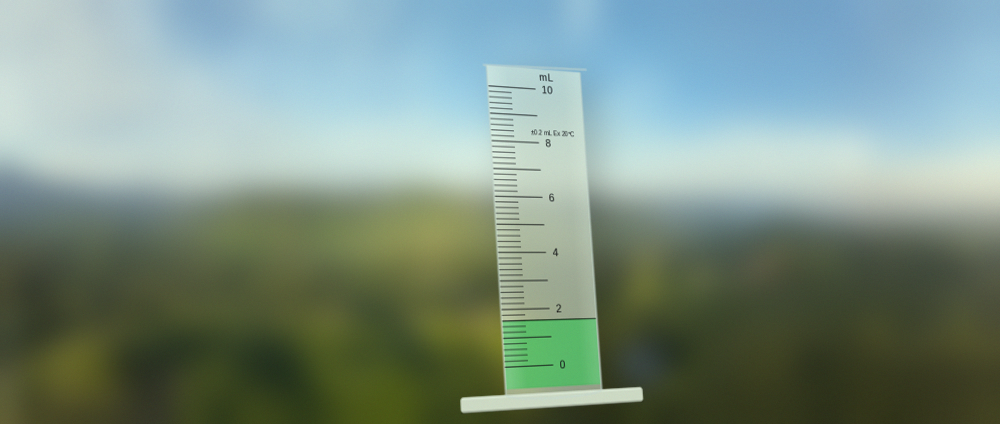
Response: 1.6; mL
